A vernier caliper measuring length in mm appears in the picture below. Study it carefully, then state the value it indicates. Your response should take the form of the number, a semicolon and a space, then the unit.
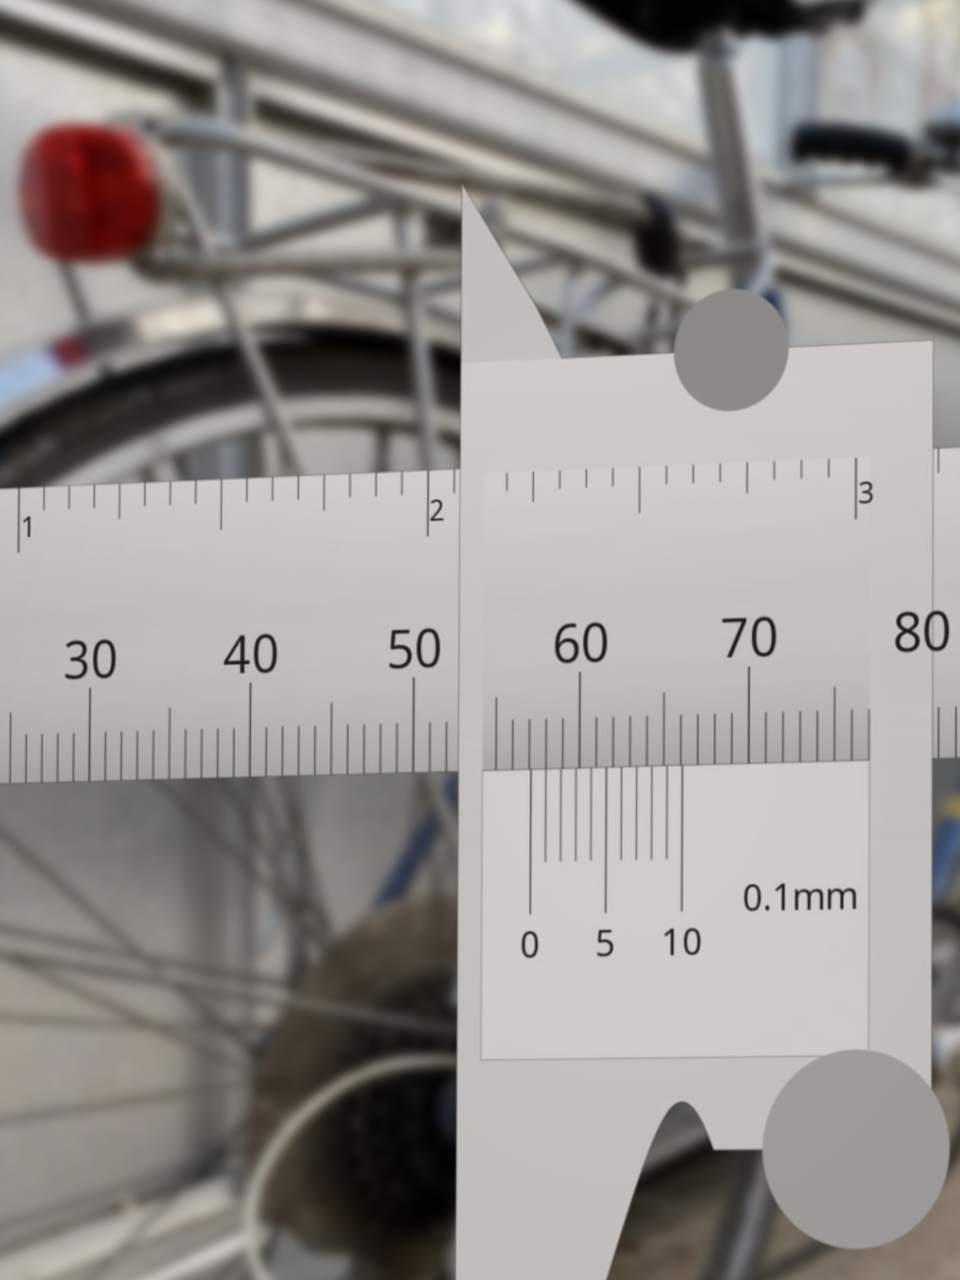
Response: 57.1; mm
